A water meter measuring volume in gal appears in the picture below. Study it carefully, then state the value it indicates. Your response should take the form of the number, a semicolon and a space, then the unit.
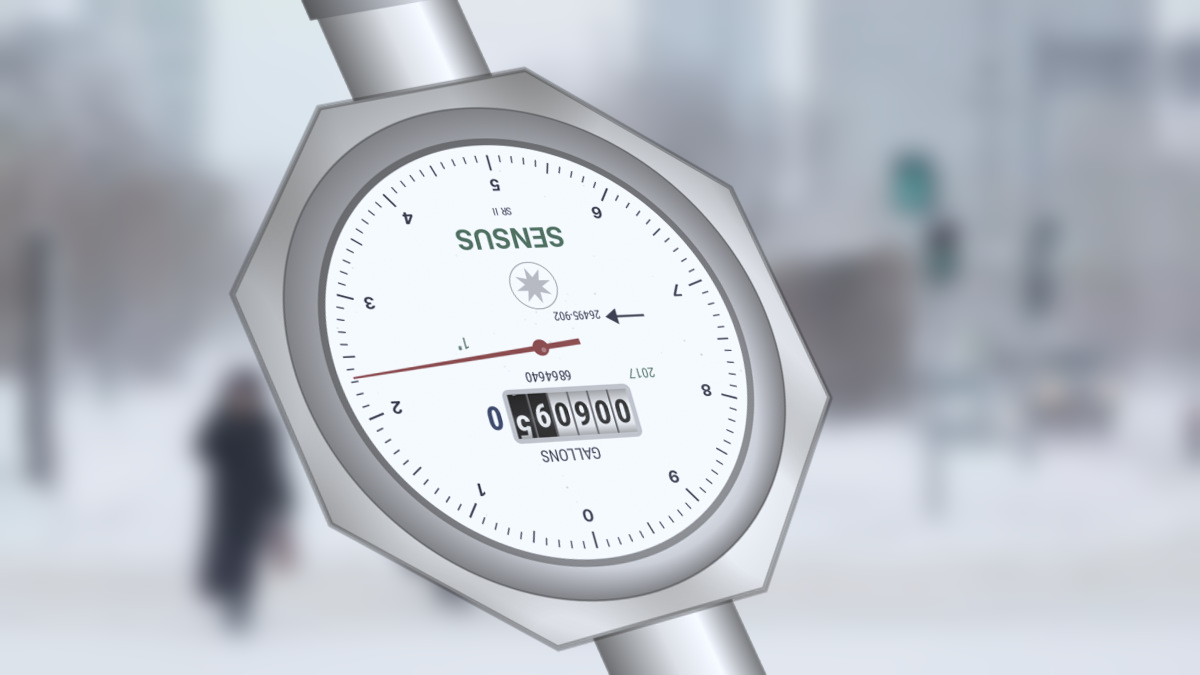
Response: 60952.3; gal
